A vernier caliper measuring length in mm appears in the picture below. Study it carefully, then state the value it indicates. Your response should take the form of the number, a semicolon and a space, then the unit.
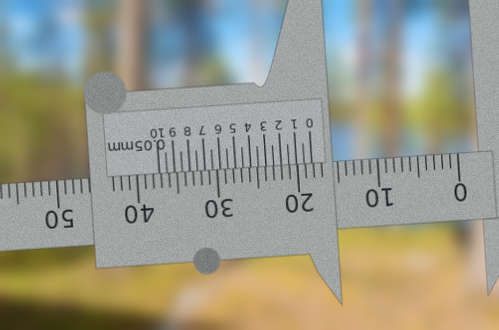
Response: 18.2; mm
